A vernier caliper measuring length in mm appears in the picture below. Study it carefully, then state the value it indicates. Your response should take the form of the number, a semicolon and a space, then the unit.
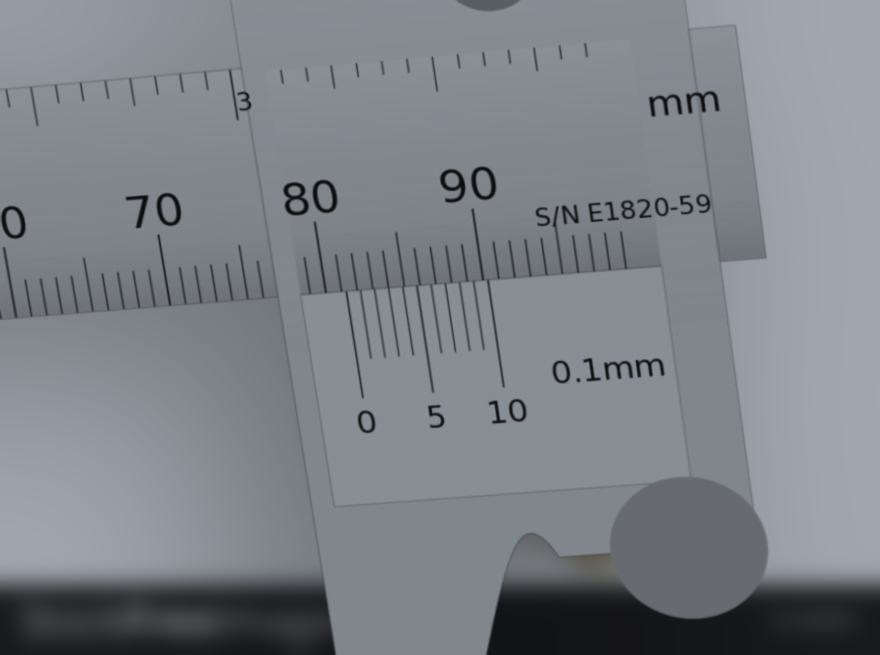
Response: 81.3; mm
